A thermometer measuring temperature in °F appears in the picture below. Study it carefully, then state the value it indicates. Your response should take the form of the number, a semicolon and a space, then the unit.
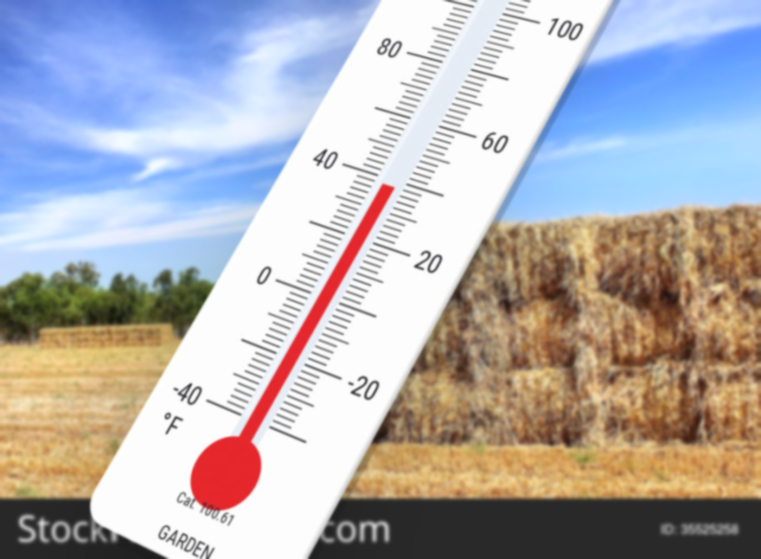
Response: 38; °F
